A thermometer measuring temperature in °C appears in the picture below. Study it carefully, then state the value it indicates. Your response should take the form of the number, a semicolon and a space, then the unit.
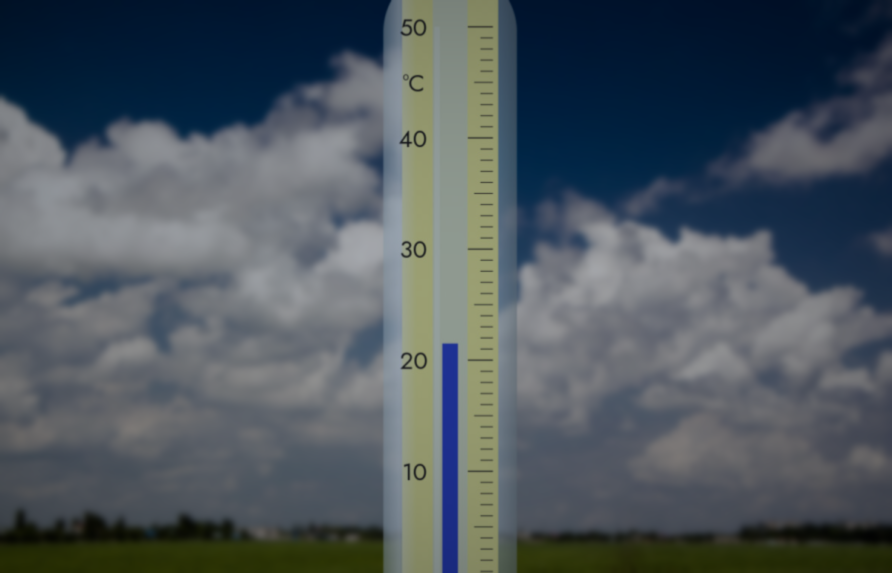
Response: 21.5; °C
